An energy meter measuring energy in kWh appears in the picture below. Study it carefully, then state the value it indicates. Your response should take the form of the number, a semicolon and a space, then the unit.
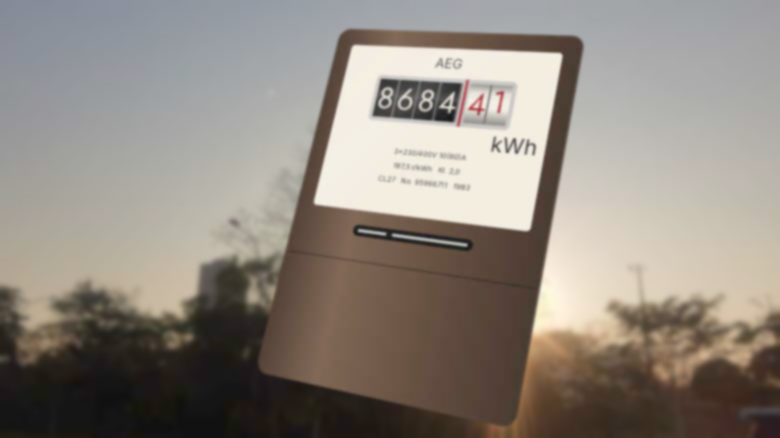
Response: 8684.41; kWh
